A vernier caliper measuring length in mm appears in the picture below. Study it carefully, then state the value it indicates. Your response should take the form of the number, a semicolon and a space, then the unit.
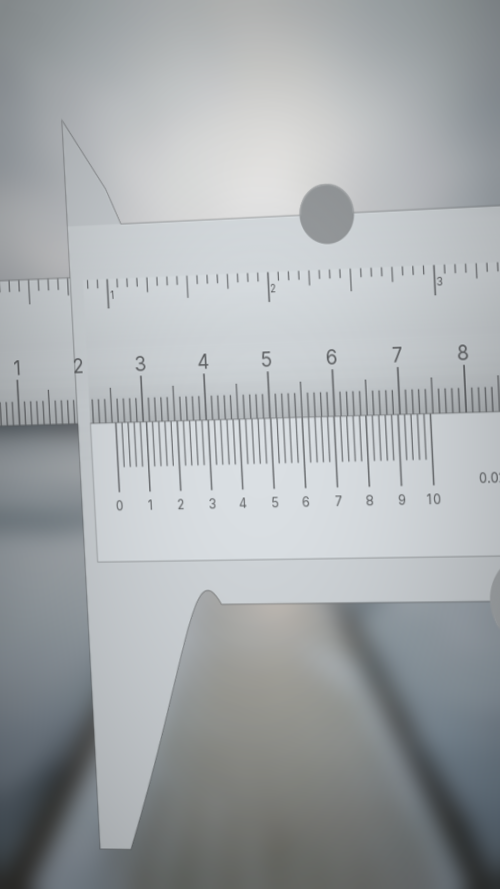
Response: 25.6; mm
